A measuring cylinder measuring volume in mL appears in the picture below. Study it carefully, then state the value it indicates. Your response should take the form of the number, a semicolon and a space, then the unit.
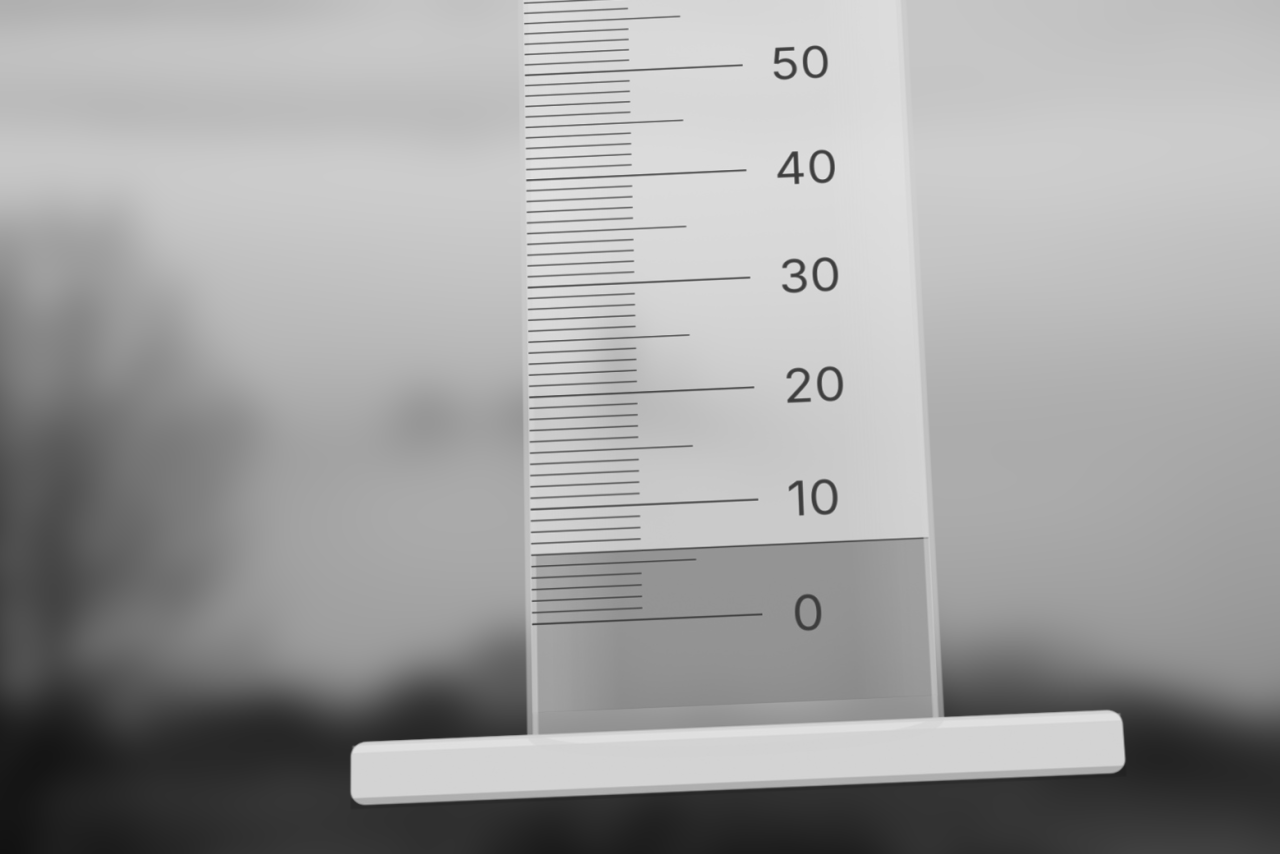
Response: 6; mL
